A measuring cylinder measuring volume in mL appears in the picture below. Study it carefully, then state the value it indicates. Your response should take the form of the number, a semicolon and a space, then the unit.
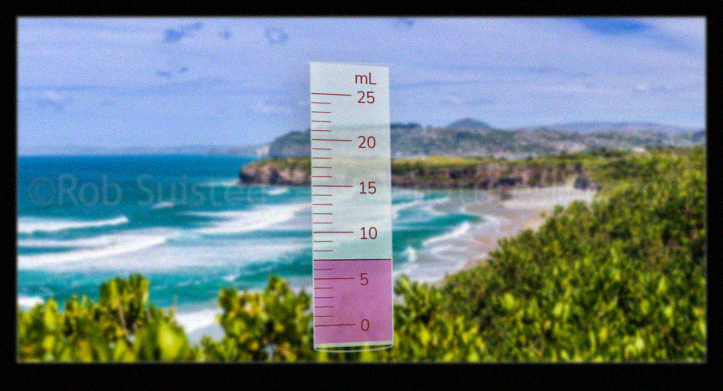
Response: 7; mL
